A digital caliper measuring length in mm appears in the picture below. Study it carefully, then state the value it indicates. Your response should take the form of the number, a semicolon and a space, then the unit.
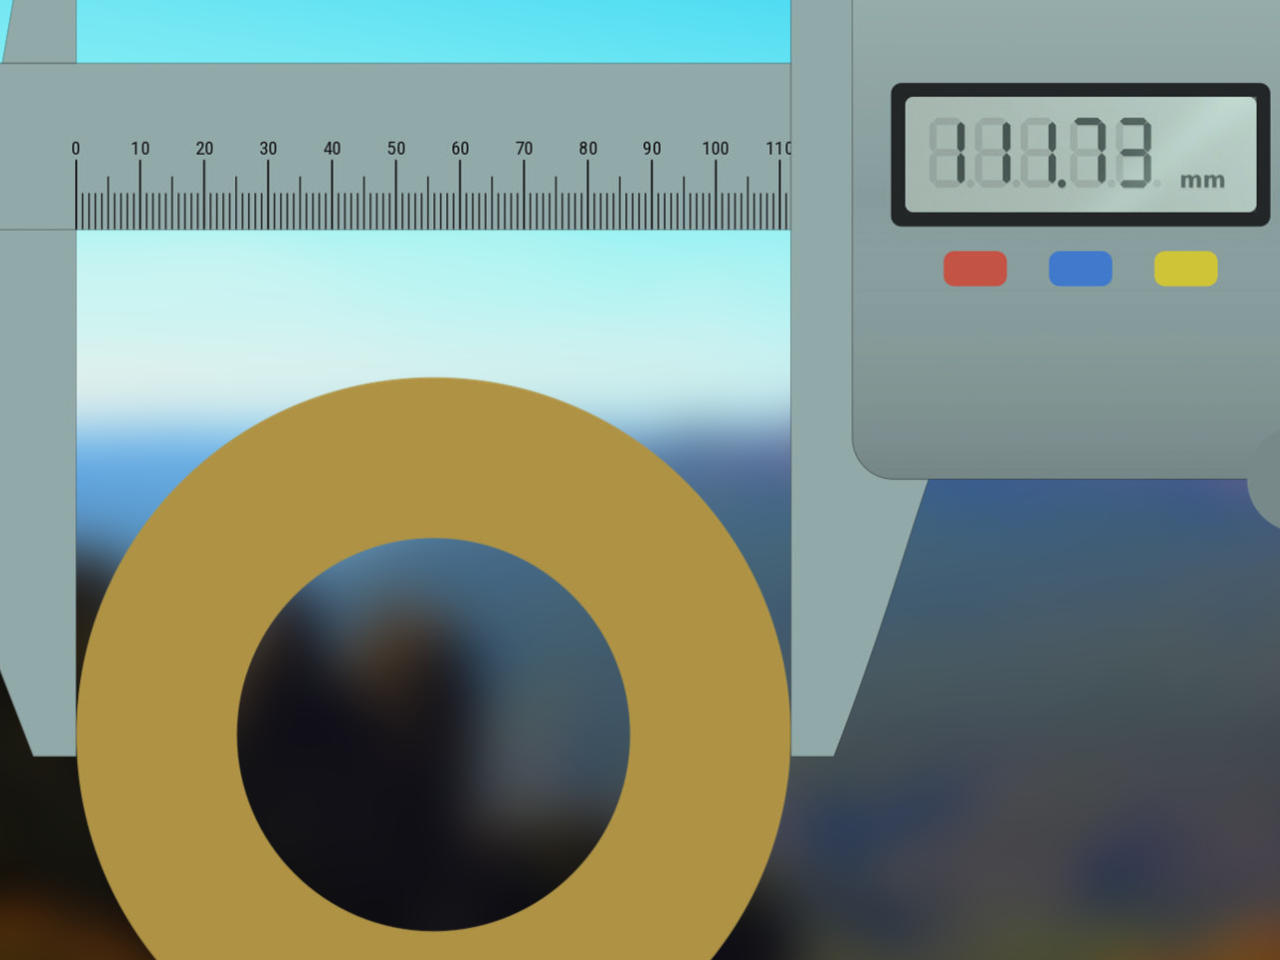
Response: 111.73; mm
